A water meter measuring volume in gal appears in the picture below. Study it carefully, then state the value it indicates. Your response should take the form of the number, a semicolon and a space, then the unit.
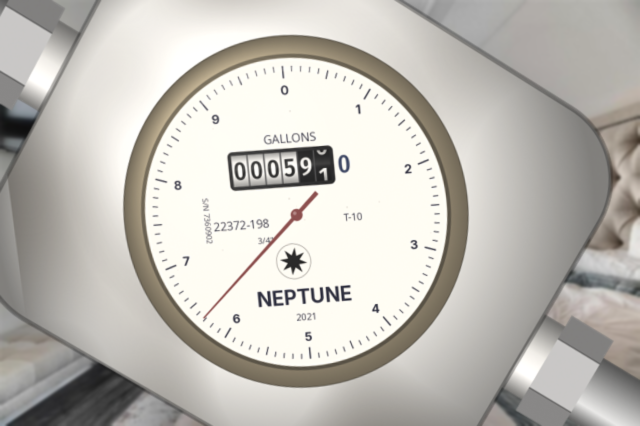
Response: 5906.3; gal
